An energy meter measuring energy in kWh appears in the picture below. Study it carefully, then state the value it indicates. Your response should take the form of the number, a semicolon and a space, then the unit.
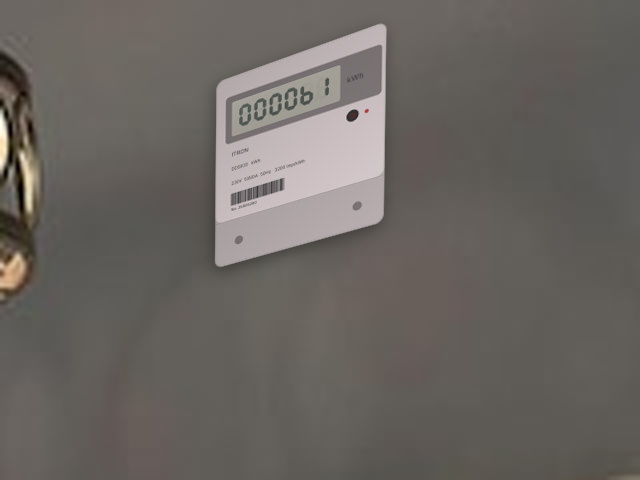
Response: 61; kWh
